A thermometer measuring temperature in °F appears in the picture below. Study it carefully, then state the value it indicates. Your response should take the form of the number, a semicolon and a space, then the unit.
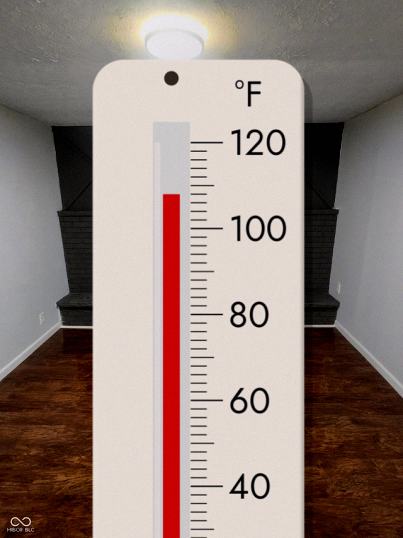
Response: 108; °F
